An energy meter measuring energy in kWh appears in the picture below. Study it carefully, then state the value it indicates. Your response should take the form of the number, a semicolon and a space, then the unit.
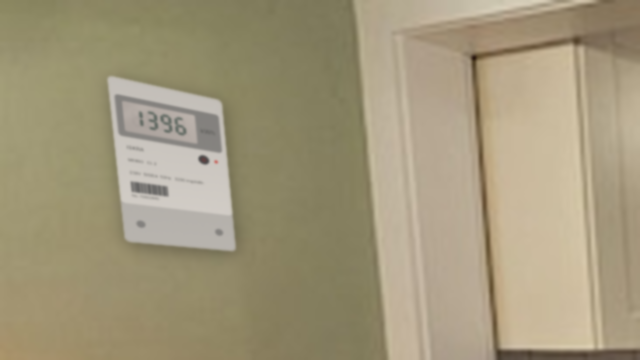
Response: 1396; kWh
